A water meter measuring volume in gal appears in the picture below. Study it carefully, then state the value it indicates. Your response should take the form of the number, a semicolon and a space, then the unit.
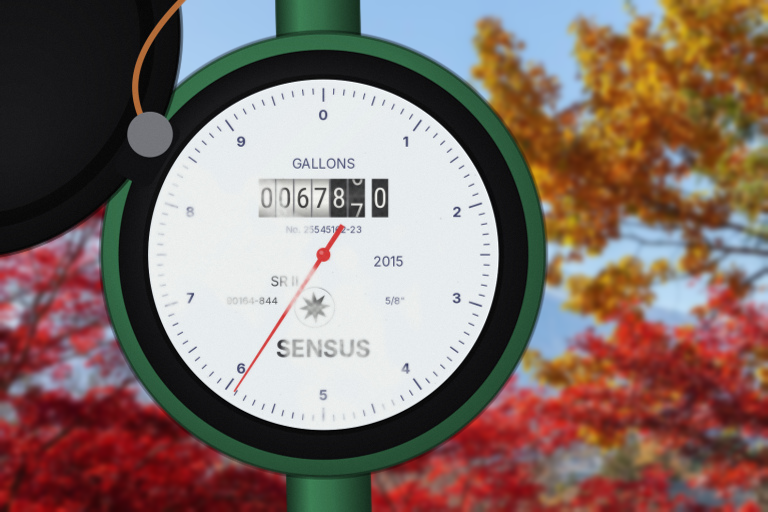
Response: 67865.9; gal
